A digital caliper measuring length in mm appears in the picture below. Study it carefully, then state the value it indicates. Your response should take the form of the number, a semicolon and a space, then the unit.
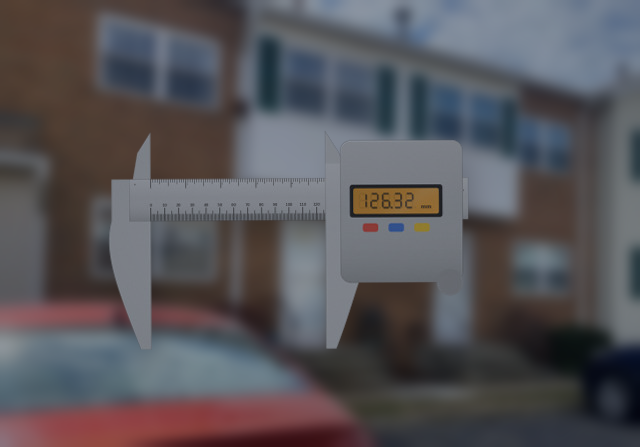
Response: 126.32; mm
